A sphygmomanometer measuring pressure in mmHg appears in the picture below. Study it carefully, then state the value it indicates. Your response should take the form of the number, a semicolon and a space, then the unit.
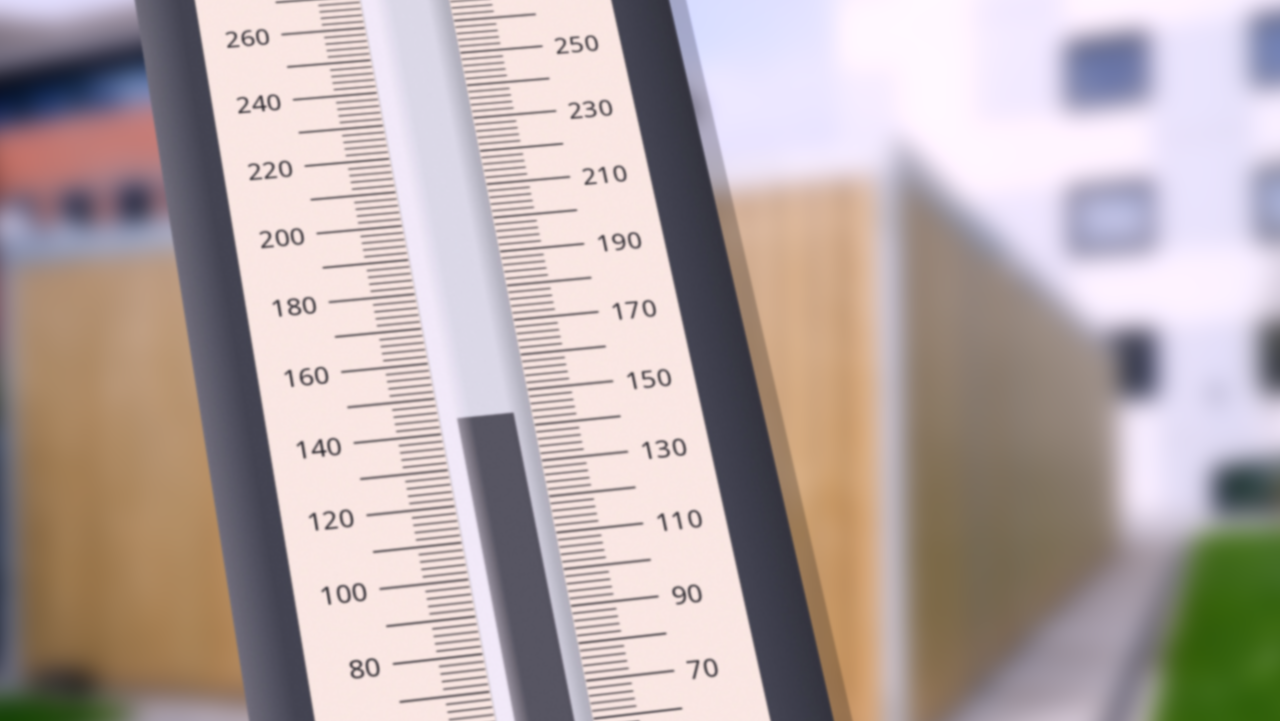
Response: 144; mmHg
